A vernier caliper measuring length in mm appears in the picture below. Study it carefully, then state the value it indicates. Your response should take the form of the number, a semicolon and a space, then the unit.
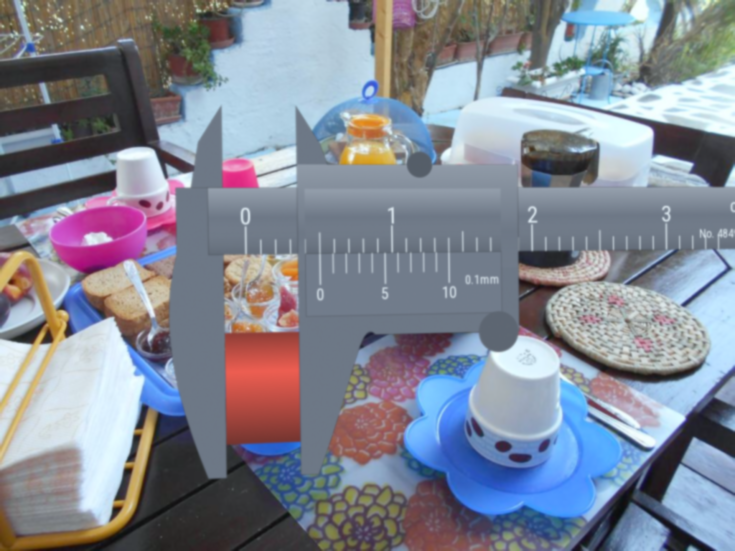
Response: 5.0; mm
